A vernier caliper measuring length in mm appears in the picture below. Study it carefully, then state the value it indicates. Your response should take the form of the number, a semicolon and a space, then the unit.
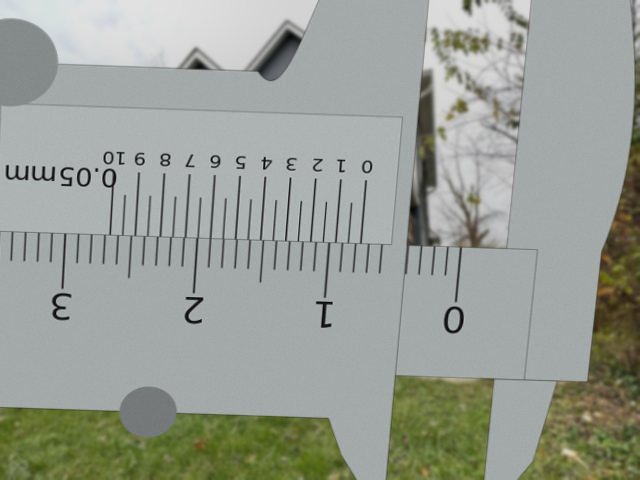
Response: 7.6; mm
